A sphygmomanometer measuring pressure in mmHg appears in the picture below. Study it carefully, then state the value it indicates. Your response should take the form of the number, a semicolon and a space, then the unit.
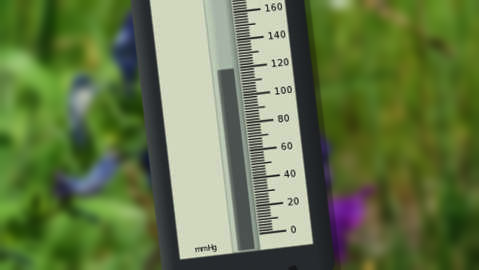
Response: 120; mmHg
